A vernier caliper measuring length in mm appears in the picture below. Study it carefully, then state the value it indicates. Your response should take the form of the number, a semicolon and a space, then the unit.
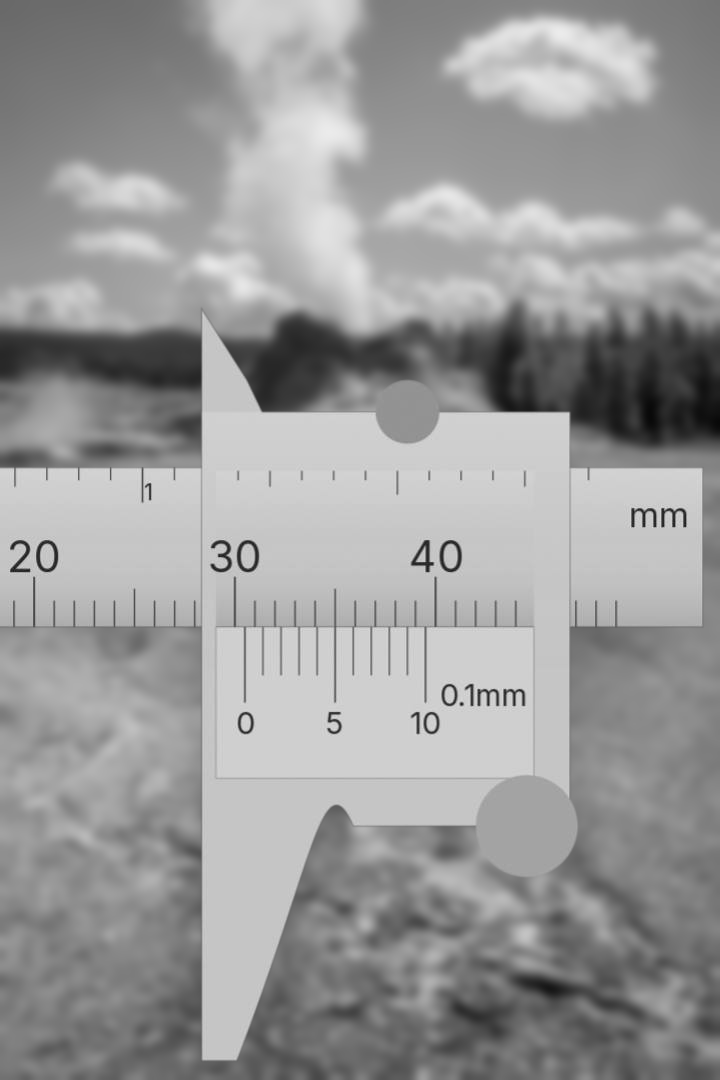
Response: 30.5; mm
